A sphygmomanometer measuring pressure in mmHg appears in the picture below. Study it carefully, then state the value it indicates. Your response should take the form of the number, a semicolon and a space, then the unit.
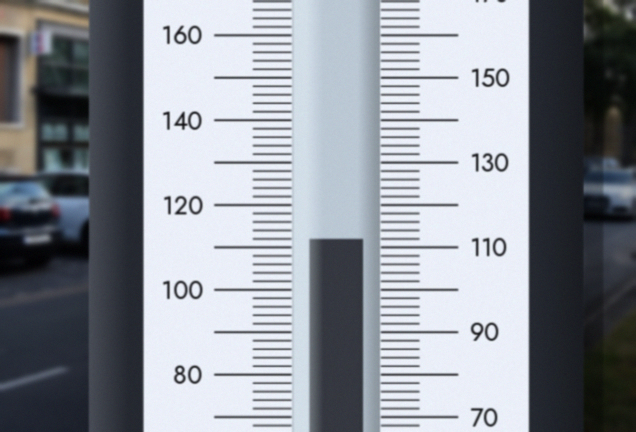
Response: 112; mmHg
